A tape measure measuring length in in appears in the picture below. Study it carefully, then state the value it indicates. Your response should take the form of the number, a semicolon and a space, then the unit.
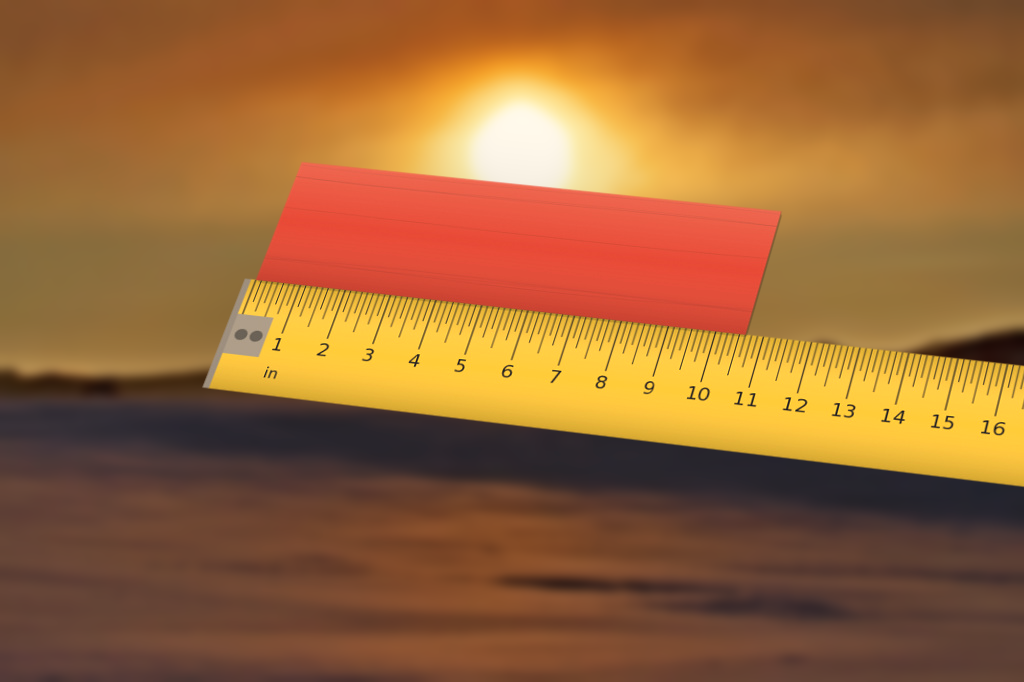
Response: 10.625; in
